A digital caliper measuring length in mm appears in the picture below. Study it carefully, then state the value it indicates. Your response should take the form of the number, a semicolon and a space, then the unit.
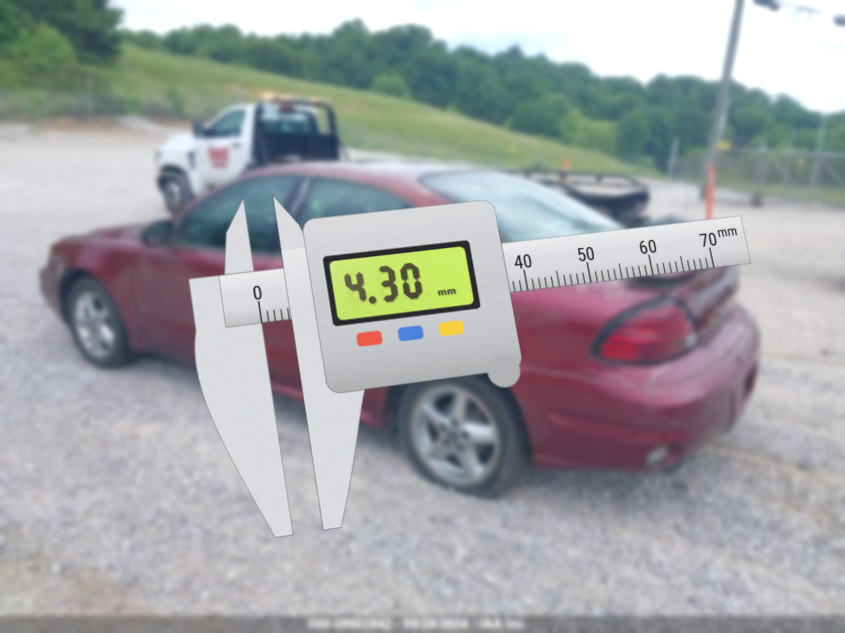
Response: 4.30; mm
